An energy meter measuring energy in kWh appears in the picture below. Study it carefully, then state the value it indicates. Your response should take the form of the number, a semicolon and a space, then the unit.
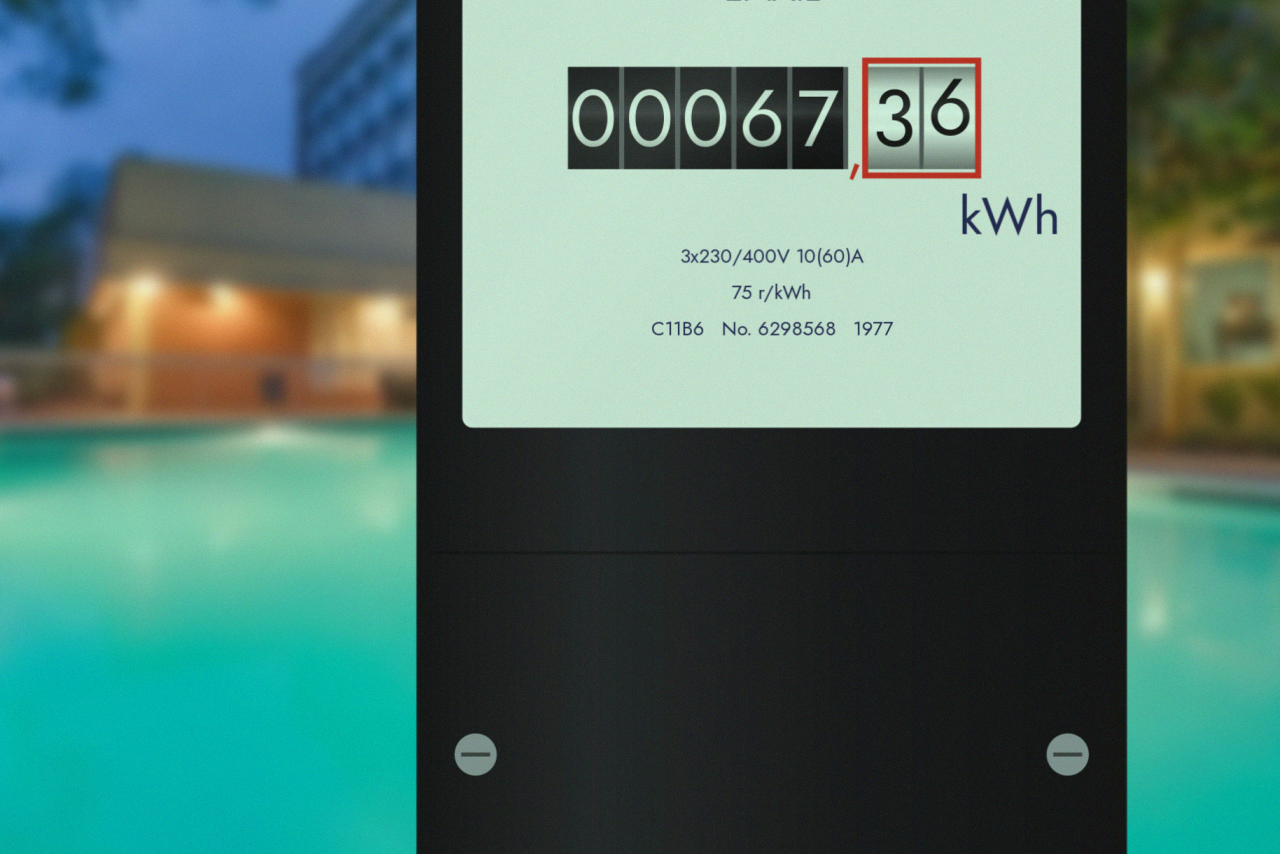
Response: 67.36; kWh
